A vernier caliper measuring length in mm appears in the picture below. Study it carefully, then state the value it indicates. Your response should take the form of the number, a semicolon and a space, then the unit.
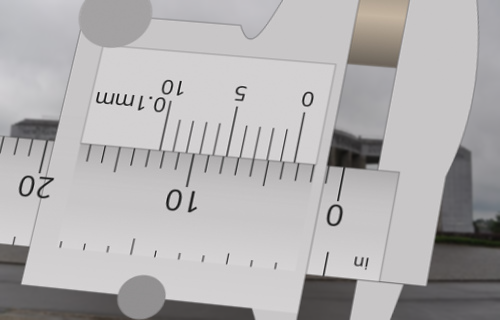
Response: 3.3; mm
